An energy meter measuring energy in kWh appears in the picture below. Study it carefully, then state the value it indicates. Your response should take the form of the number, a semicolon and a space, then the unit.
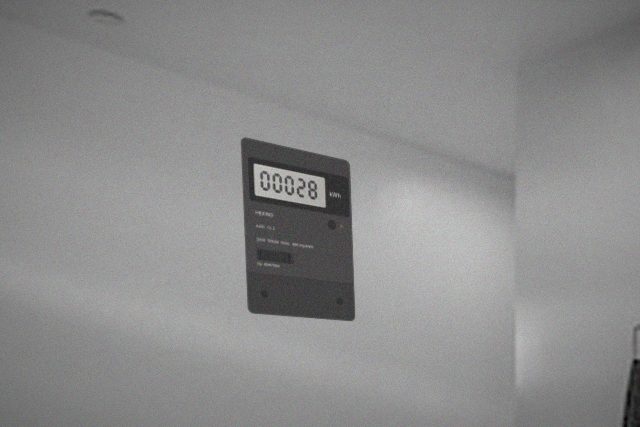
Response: 28; kWh
